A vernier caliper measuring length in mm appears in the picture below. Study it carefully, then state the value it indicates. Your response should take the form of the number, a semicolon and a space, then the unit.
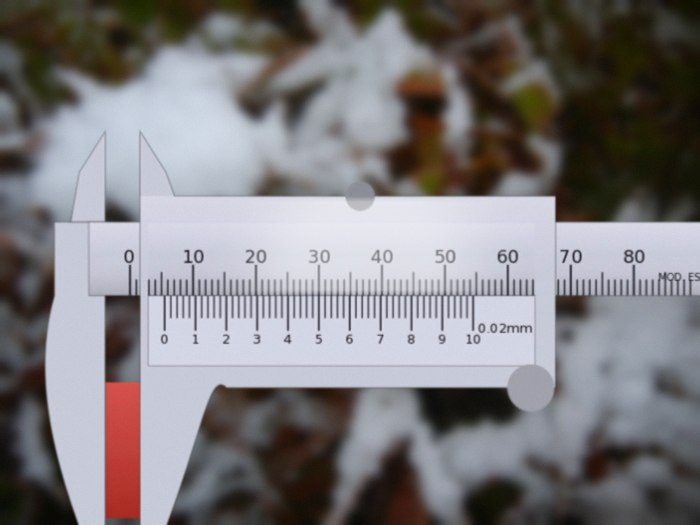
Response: 5.5; mm
